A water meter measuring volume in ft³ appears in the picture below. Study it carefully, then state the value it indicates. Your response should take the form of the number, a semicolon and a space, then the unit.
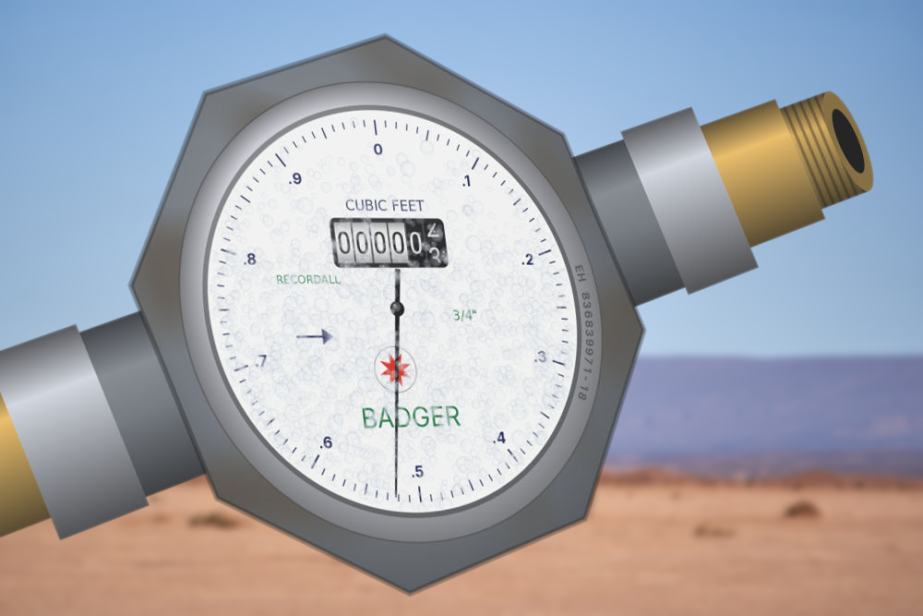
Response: 2.52; ft³
